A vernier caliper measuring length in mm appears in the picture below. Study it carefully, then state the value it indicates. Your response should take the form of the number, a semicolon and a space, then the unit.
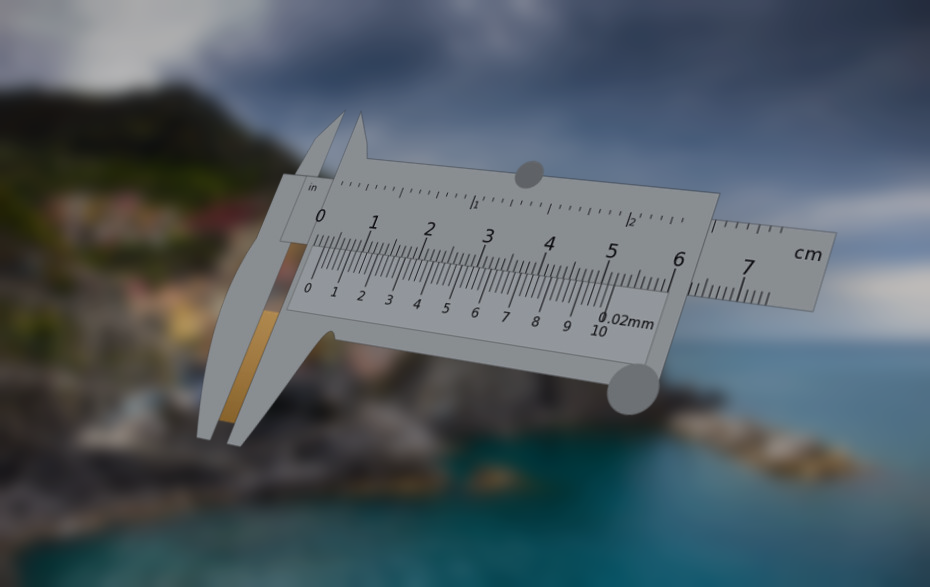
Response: 3.0; mm
